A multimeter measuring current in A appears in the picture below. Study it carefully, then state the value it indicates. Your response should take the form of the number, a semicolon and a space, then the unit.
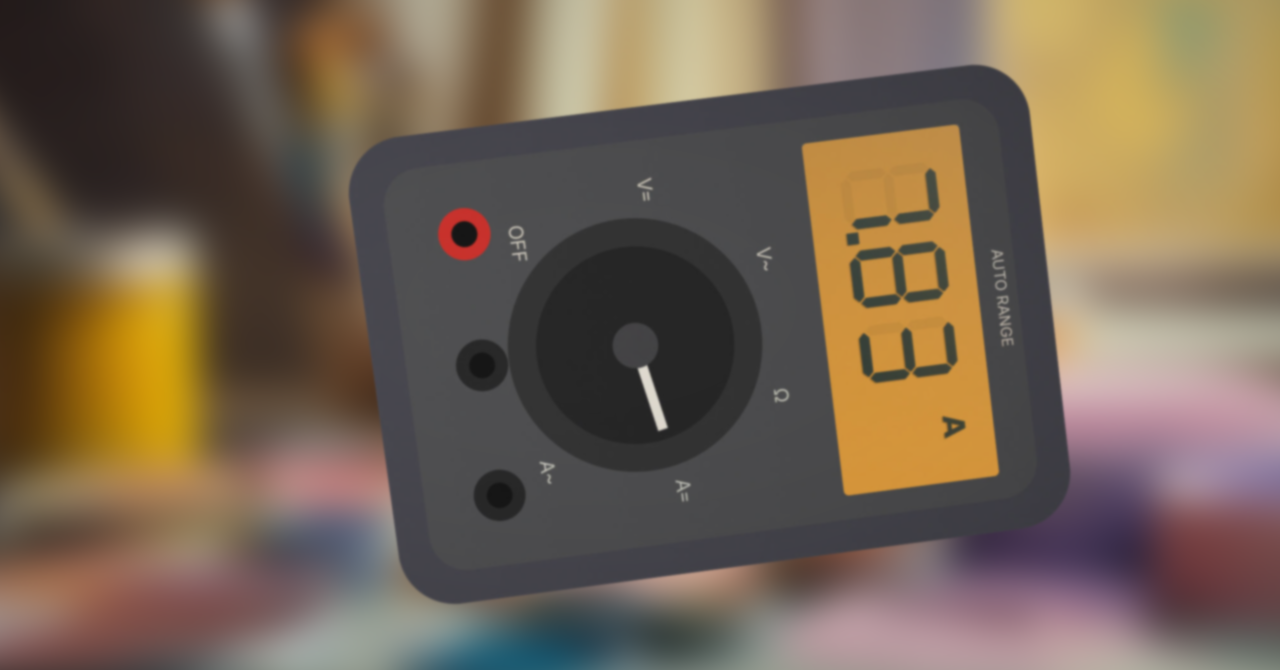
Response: 7.83; A
